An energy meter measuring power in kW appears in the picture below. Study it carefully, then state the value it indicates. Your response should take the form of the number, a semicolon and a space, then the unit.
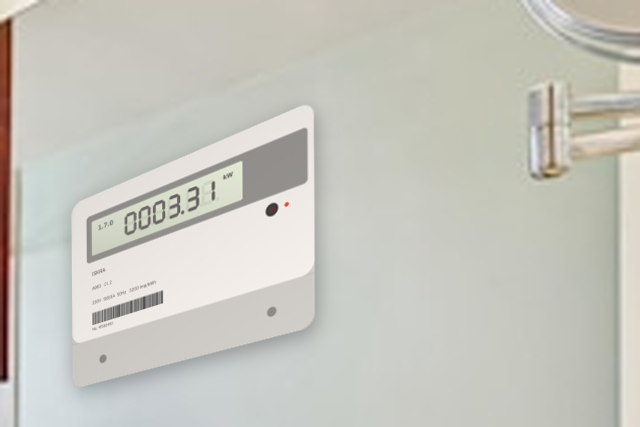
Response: 3.31; kW
